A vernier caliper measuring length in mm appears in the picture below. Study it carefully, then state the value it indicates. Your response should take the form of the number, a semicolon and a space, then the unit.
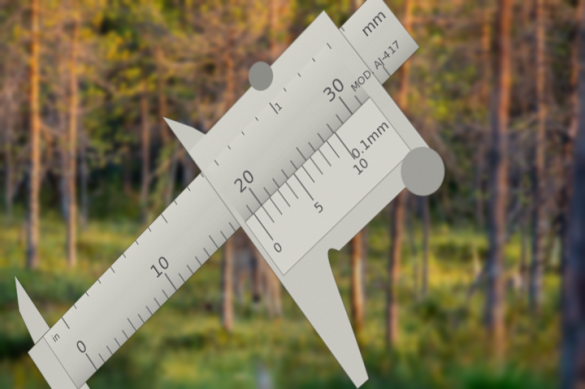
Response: 19.1; mm
